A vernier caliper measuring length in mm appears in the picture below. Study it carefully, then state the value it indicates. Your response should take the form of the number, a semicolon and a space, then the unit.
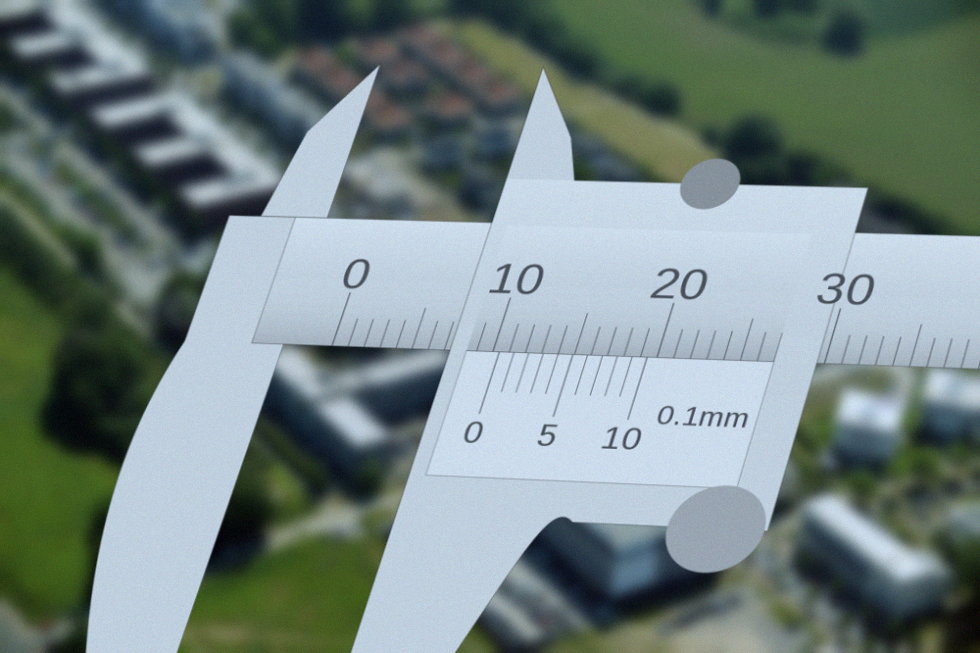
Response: 10.4; mm
